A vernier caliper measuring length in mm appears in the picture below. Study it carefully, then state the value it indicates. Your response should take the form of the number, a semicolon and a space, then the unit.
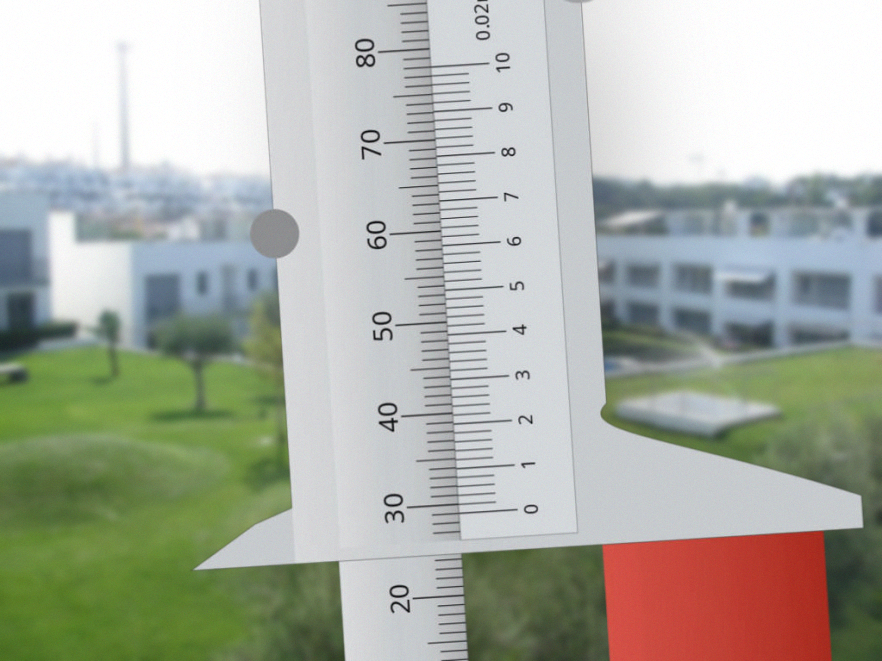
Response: 29.0; mm
